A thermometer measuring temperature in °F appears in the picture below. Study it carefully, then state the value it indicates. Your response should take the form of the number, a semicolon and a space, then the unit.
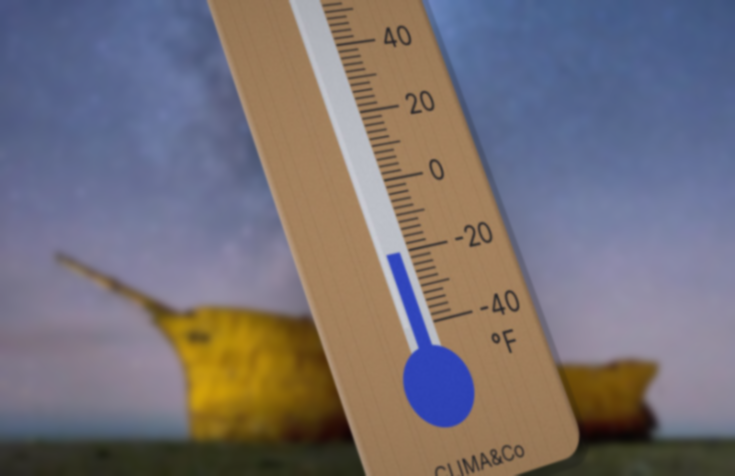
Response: -20; °F
